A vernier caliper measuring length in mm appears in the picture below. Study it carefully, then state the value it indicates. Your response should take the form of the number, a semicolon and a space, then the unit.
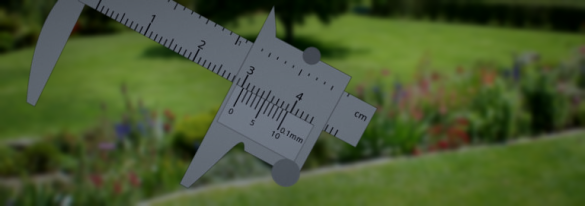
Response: 30.4; mm
